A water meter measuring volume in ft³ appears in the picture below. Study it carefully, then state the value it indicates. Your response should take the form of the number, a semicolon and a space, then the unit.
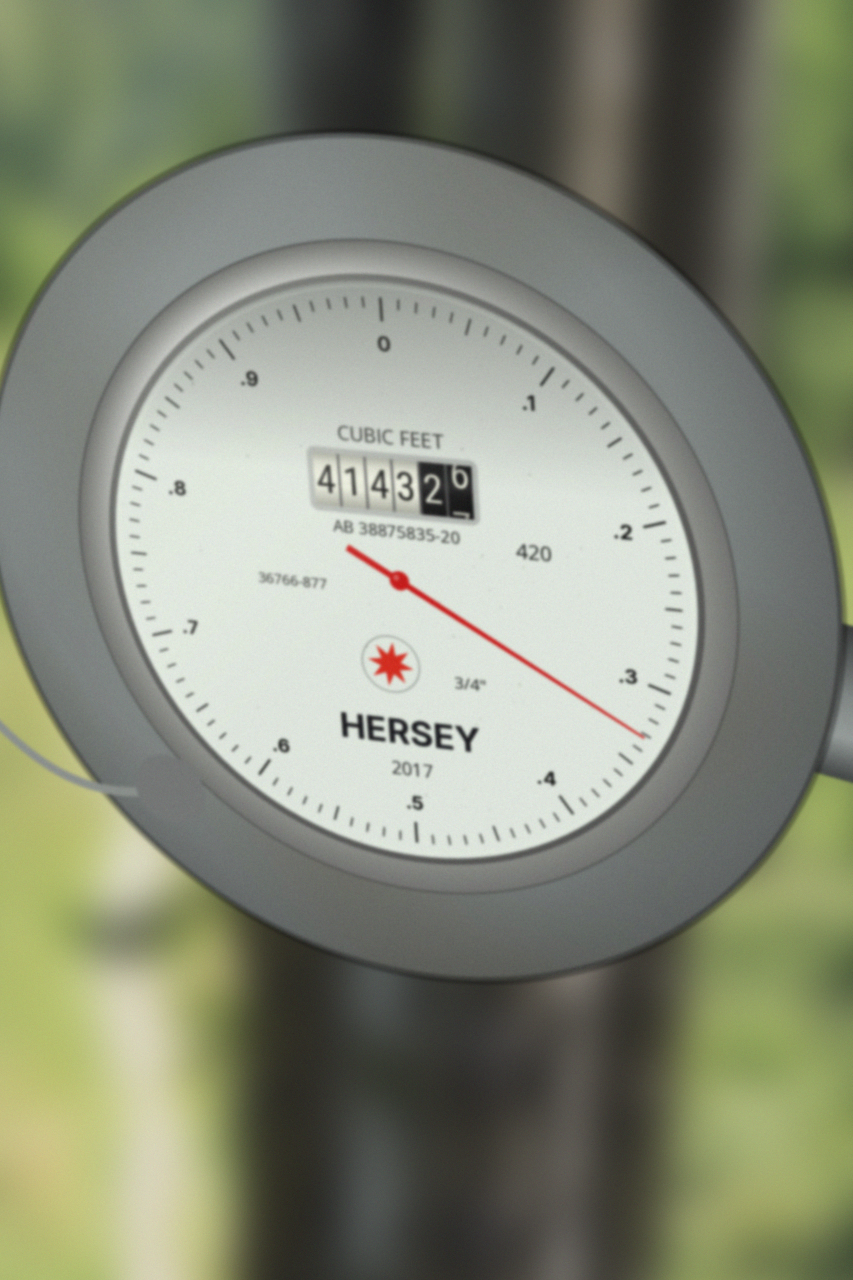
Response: 414326.33; ft³
